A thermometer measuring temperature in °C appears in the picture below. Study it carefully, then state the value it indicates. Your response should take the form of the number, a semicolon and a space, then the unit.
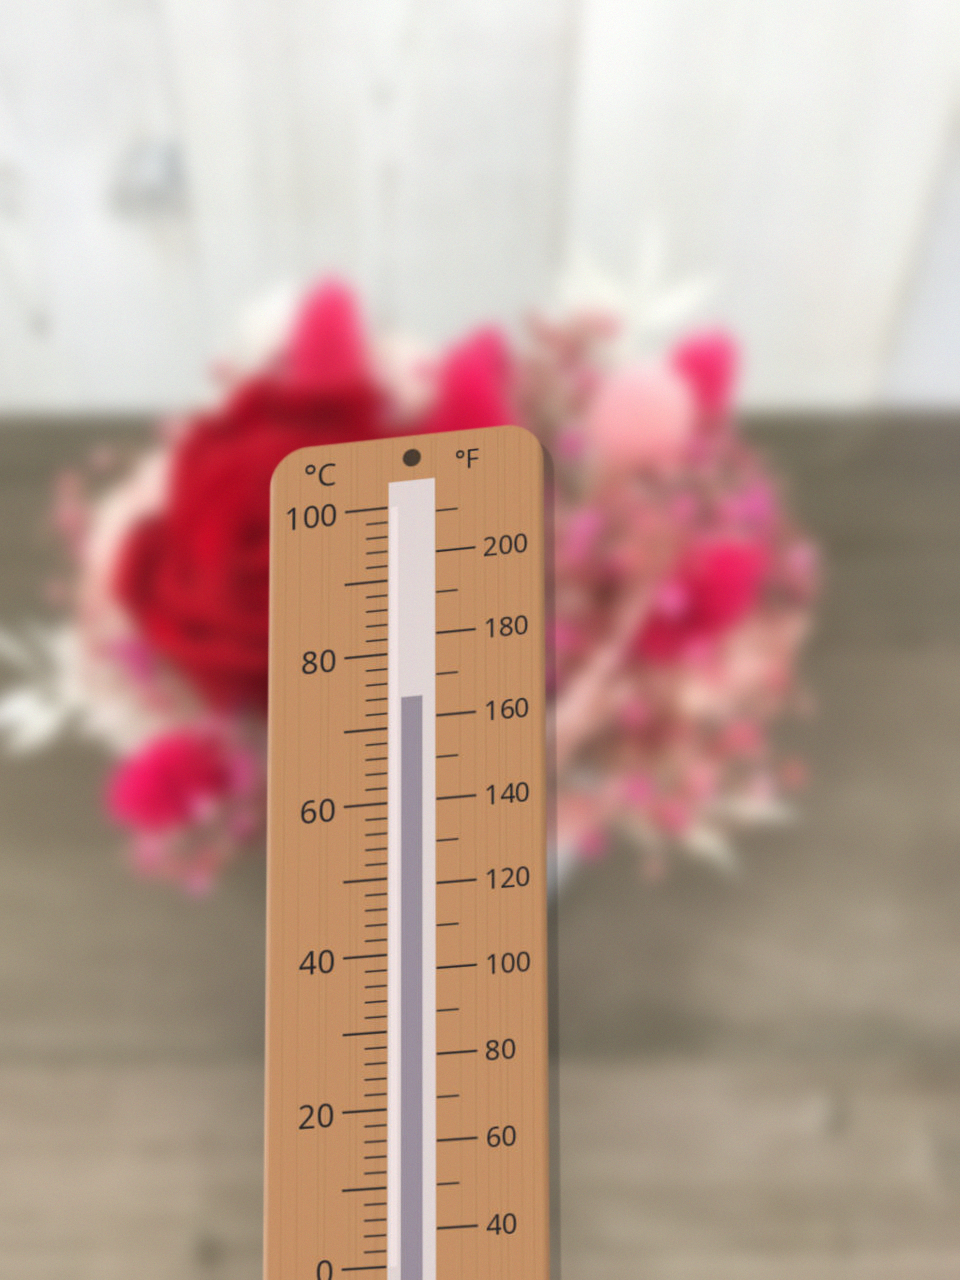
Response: 74; °C
